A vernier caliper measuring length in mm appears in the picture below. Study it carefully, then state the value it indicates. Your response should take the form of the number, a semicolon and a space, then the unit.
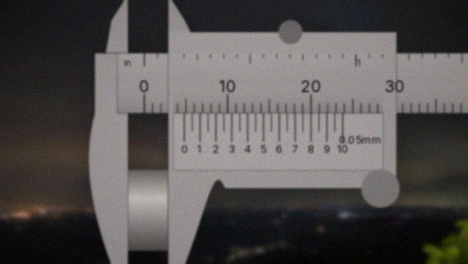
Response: 4.8; mm
